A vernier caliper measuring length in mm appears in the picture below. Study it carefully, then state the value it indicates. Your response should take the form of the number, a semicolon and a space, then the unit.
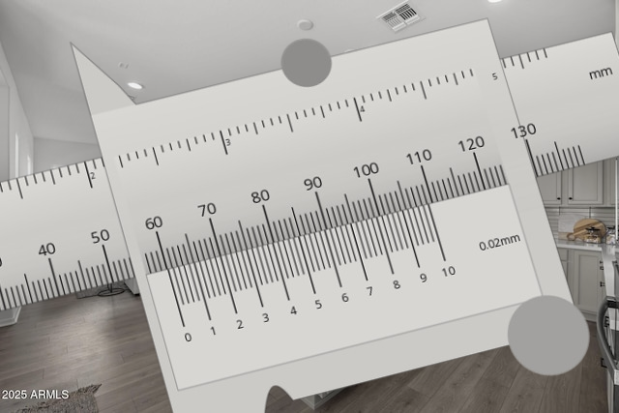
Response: 60.2; mm
